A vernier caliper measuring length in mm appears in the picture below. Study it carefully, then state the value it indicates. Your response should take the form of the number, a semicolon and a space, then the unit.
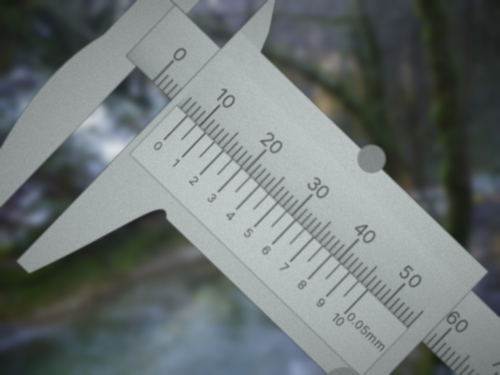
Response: 7.5; mm
